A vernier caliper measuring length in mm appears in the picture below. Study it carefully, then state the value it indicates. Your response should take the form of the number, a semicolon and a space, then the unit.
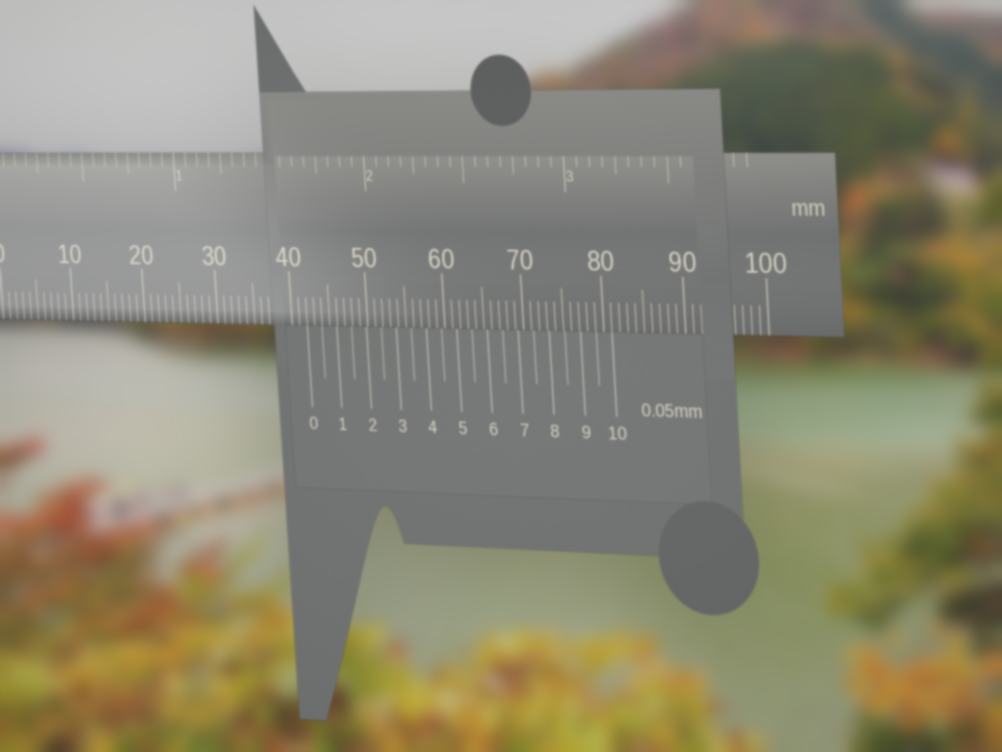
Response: 42.0; mm
